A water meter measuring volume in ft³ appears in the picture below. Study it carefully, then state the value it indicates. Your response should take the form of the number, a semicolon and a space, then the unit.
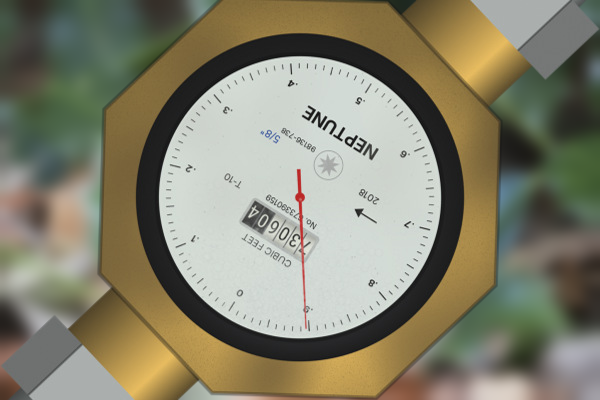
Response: 730603.90; ft³
